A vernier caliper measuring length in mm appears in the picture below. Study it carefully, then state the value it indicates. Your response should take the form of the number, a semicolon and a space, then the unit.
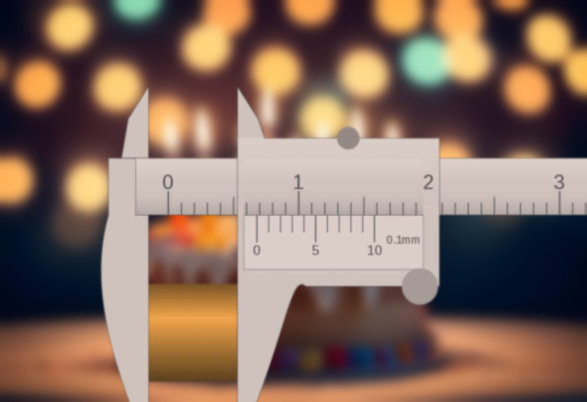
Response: 6.8; mm
